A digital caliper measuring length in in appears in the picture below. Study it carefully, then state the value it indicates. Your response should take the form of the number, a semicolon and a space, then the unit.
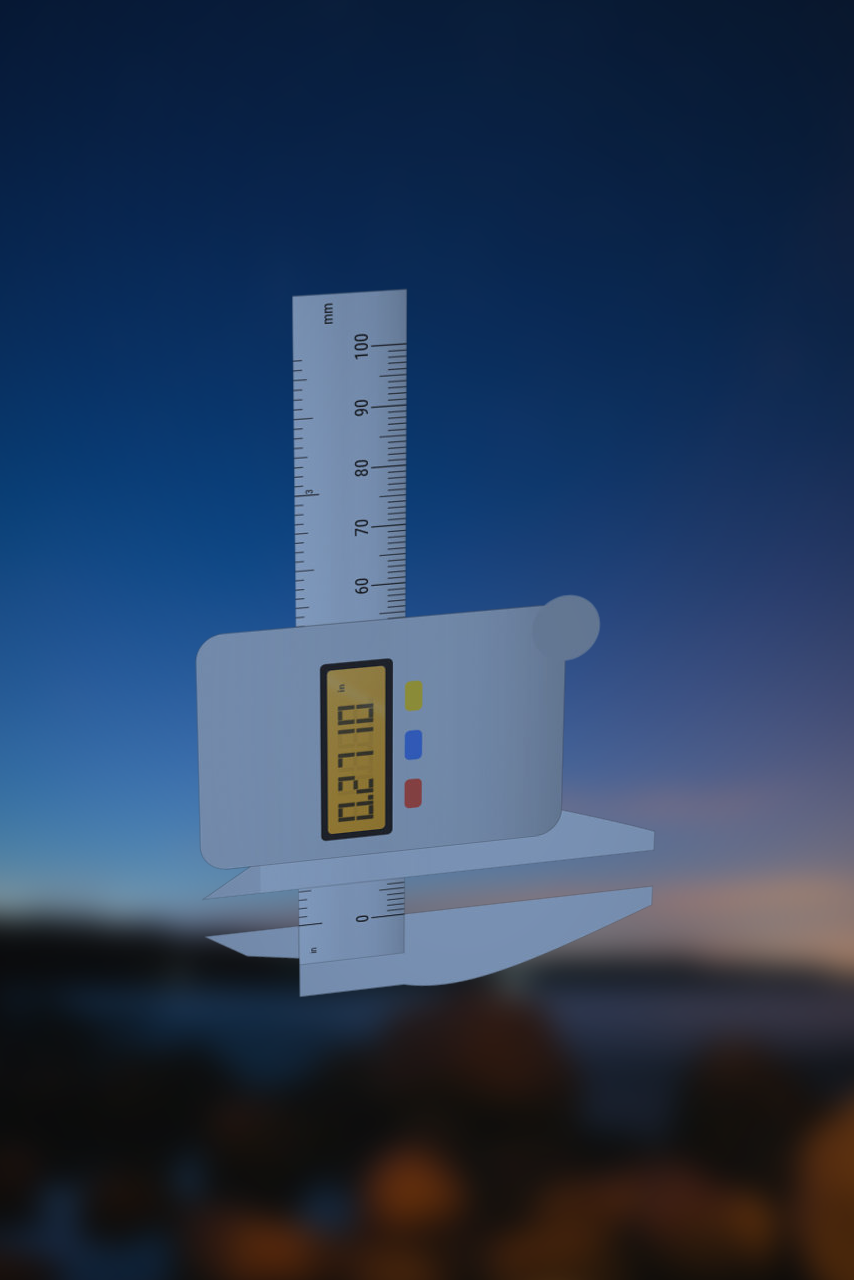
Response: 0.2710; in
